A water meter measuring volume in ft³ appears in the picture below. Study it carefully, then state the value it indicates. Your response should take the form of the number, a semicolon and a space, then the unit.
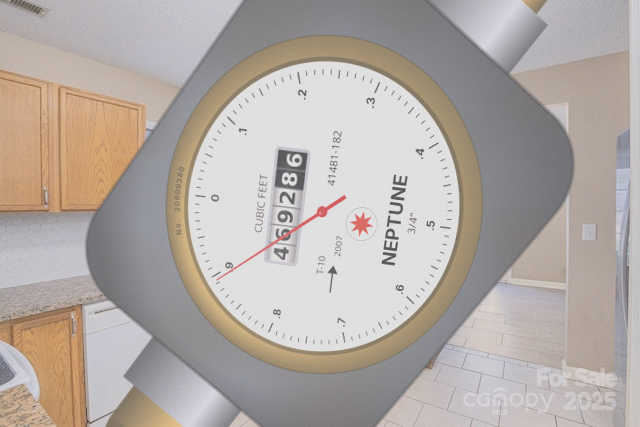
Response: 469285.89; ft³
